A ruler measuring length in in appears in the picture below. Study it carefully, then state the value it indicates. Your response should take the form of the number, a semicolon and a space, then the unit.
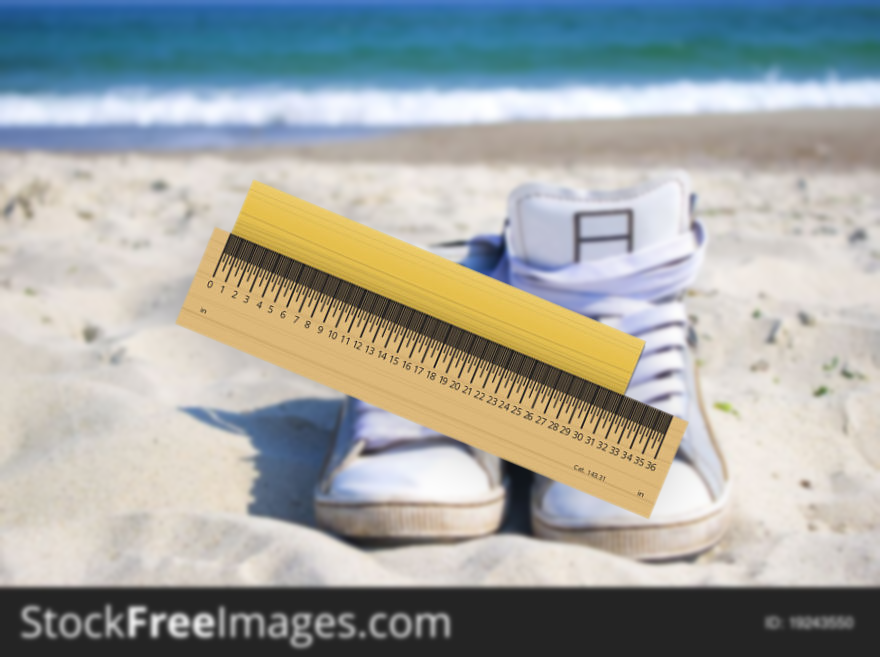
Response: 32; in
